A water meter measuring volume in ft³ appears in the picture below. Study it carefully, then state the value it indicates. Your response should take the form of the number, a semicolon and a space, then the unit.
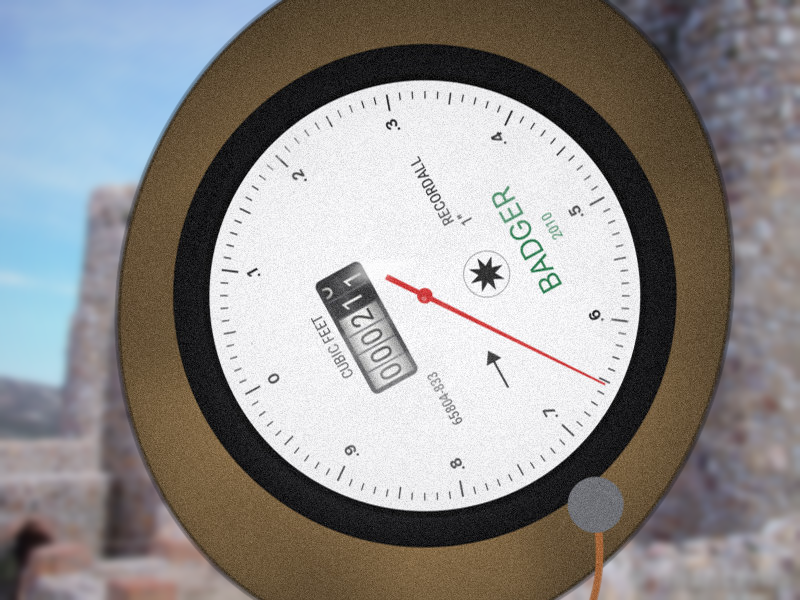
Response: 210.65; ft³
